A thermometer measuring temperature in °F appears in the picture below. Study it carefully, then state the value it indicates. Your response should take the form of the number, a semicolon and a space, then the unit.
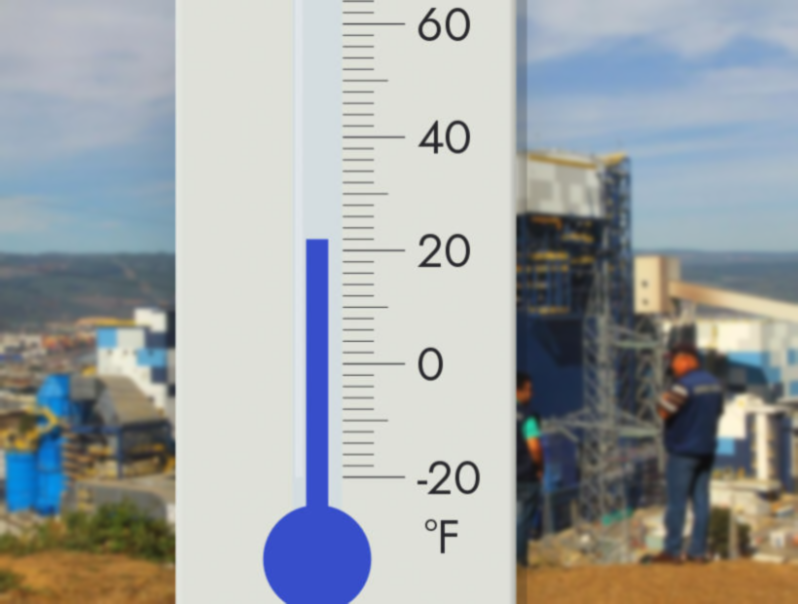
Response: 22; °F
